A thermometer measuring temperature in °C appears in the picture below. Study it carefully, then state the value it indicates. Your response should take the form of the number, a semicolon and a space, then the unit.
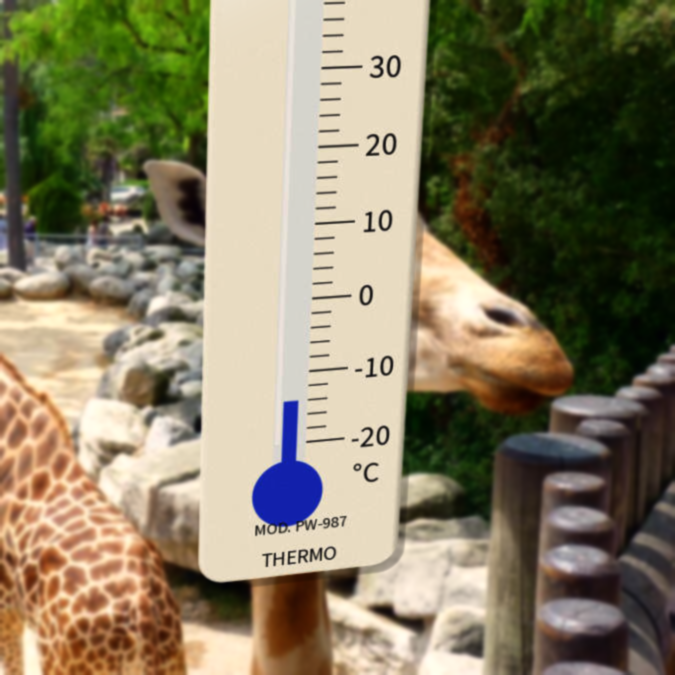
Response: -14; °C
